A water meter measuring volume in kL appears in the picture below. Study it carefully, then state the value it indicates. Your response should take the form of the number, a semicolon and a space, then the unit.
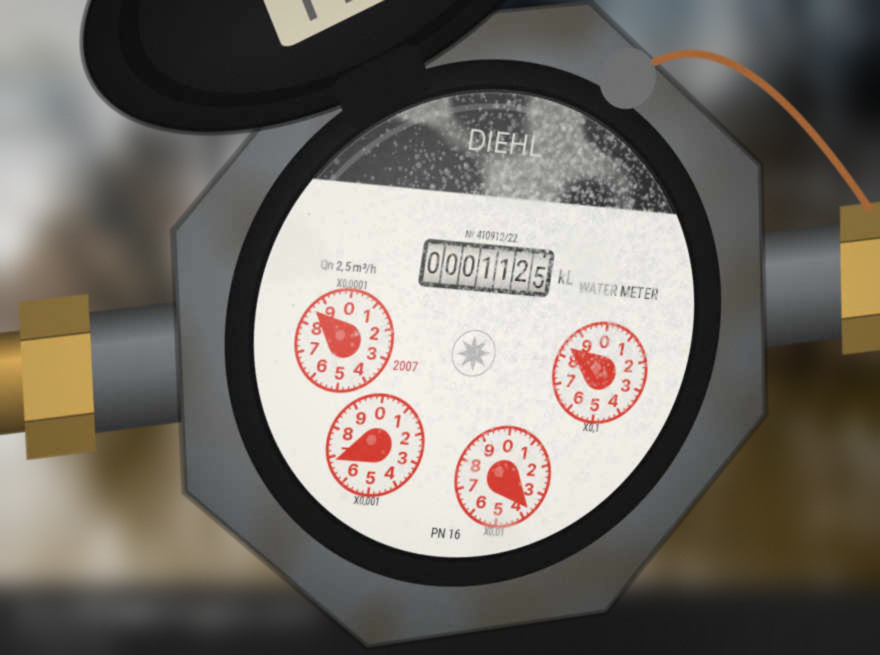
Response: 1124.8368; kL
